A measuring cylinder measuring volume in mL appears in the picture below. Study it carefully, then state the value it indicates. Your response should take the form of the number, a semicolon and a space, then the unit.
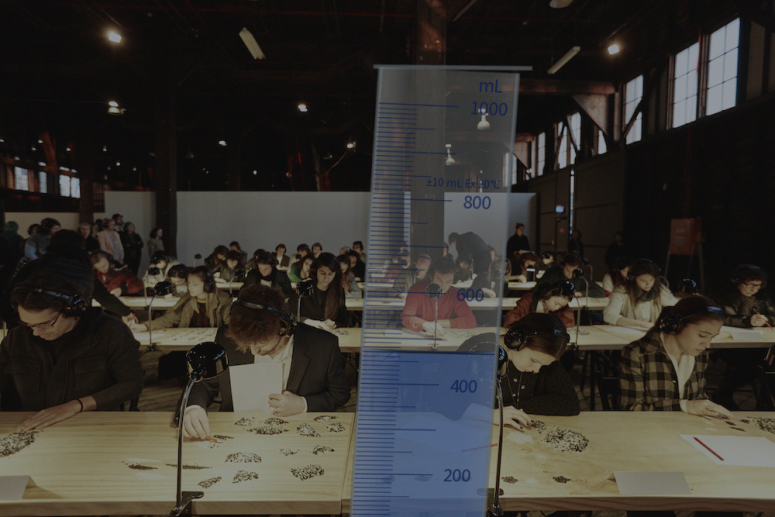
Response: 470; mL
